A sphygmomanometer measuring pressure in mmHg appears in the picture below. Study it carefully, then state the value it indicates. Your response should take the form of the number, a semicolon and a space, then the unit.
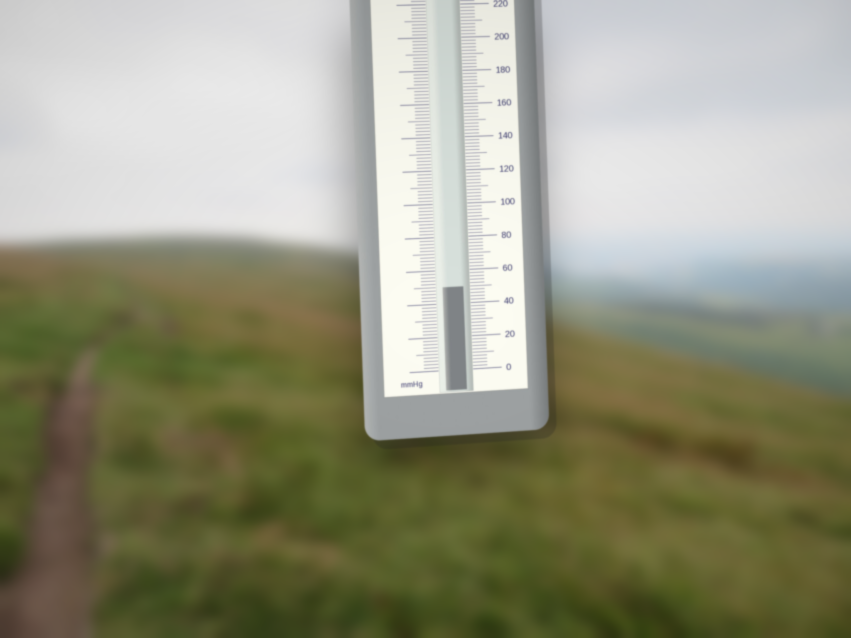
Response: 50; mmHg
